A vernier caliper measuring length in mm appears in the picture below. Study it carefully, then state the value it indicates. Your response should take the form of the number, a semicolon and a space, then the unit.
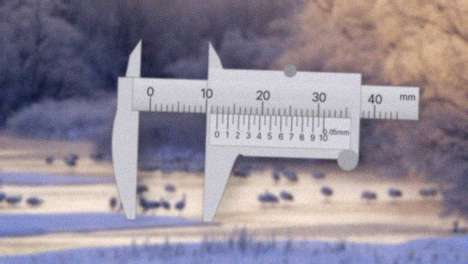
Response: 12.0; mm
